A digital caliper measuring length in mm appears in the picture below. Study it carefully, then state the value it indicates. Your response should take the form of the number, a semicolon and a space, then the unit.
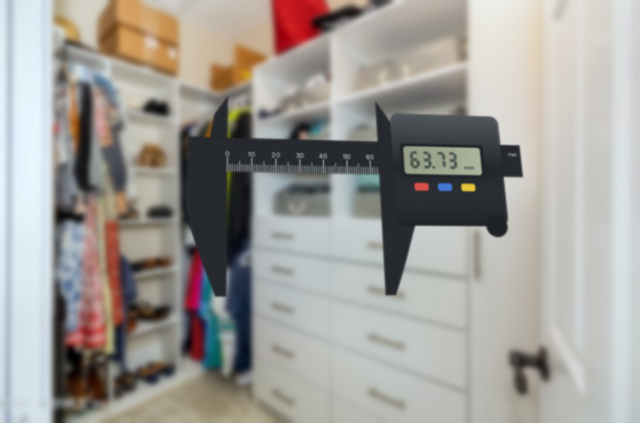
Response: 63.73; mm
